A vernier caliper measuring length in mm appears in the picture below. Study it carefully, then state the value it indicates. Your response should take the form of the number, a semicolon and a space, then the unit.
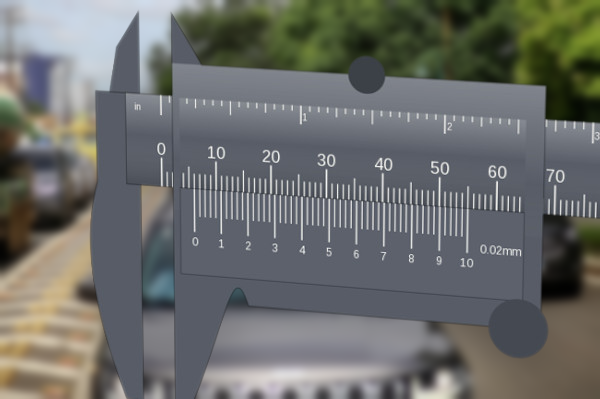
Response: 6.0; mm
